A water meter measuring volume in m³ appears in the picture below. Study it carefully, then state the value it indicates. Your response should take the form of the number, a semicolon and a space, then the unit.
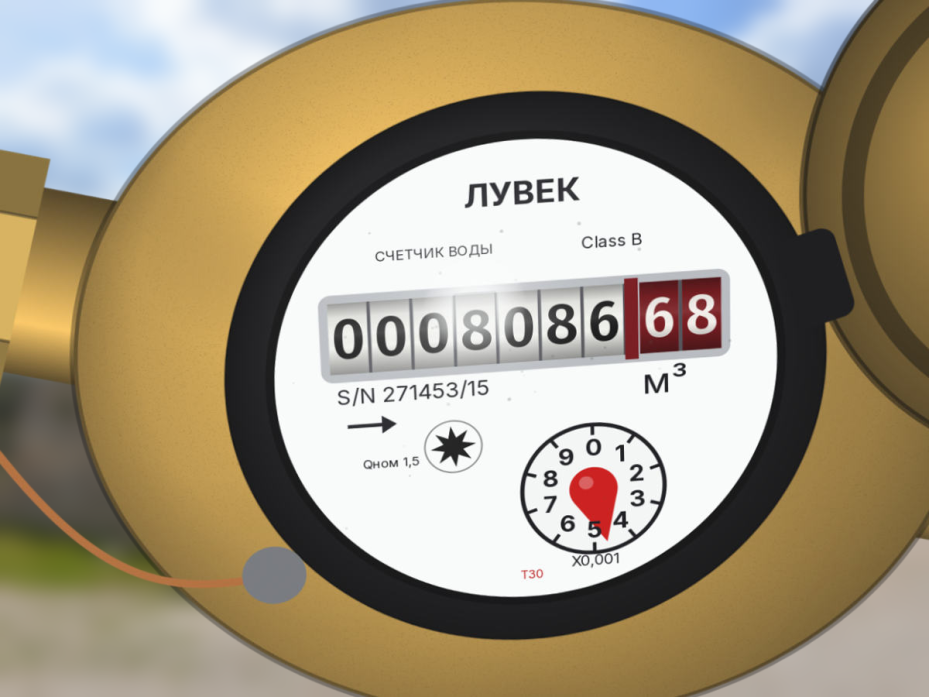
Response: 8086.684; m³
